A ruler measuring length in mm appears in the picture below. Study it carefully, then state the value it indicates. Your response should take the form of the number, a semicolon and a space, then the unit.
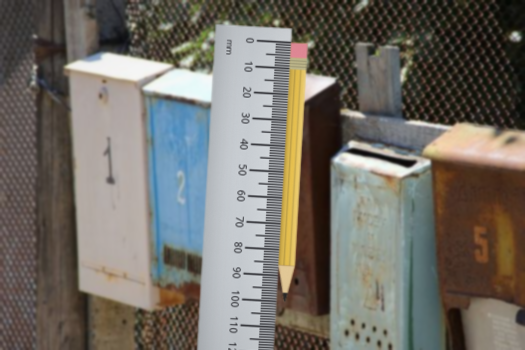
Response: 100; mm
